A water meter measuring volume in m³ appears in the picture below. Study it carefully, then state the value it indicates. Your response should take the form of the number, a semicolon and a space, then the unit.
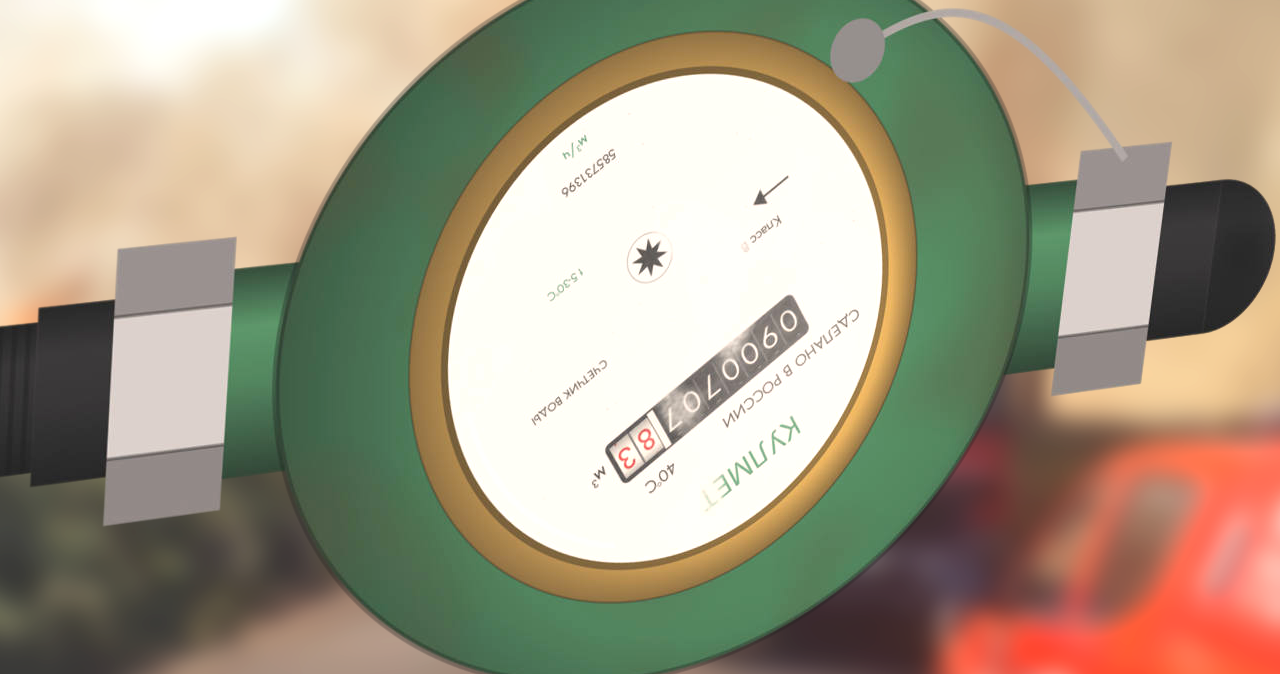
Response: 900707.83; m³
